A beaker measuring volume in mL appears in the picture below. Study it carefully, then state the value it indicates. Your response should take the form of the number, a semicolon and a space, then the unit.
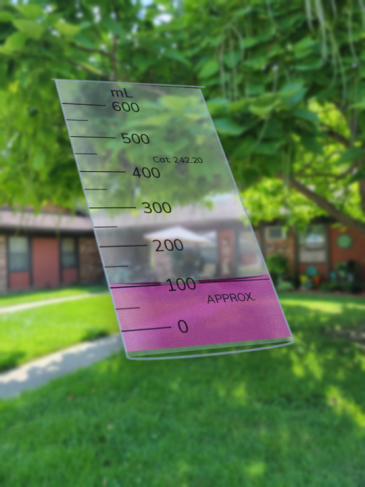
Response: 100; mL
